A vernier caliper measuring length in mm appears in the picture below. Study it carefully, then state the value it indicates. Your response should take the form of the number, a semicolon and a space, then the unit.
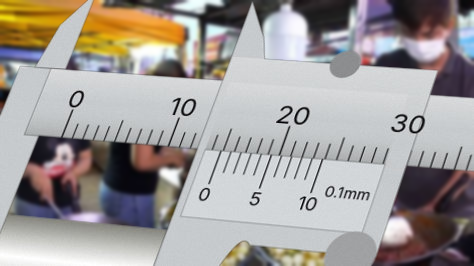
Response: 14.8; mm
